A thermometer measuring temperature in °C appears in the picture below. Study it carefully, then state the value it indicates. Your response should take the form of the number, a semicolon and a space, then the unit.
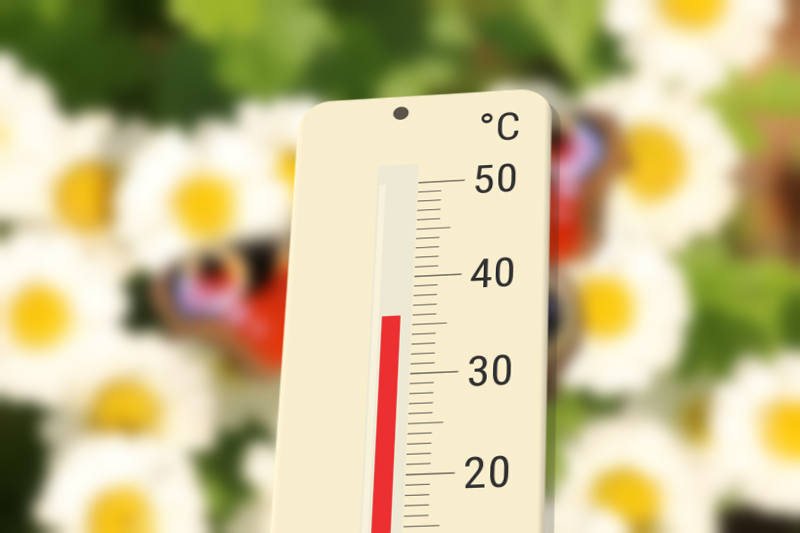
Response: 36; °C
